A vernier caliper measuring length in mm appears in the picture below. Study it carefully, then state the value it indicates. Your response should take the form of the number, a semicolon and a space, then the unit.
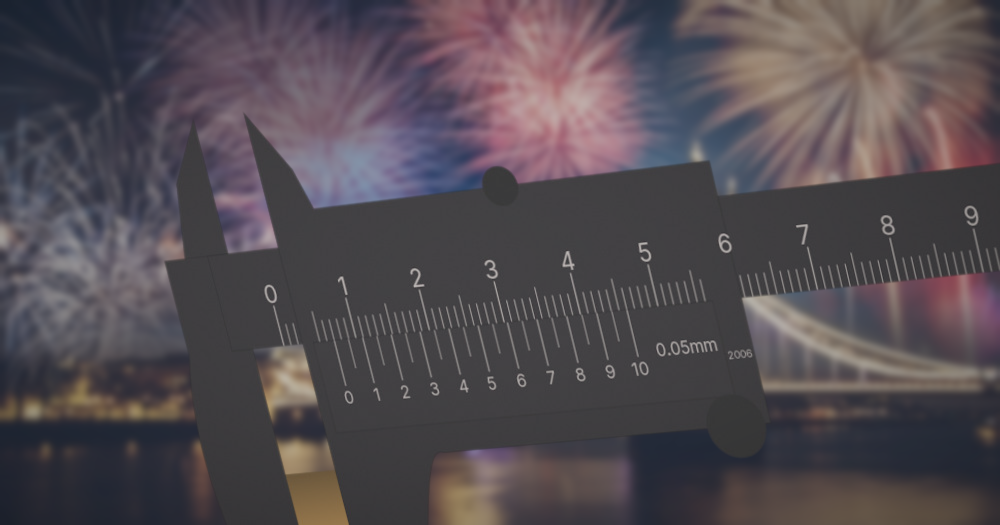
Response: 7.0; mm
